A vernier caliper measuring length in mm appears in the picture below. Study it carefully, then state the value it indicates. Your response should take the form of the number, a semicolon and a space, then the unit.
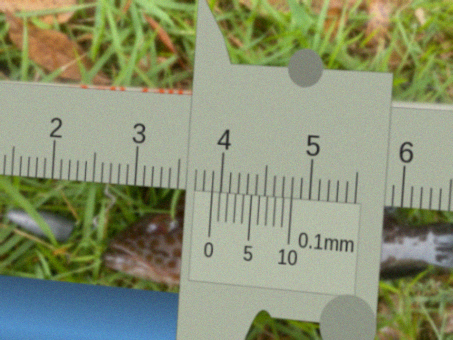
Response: 39.0; mm
